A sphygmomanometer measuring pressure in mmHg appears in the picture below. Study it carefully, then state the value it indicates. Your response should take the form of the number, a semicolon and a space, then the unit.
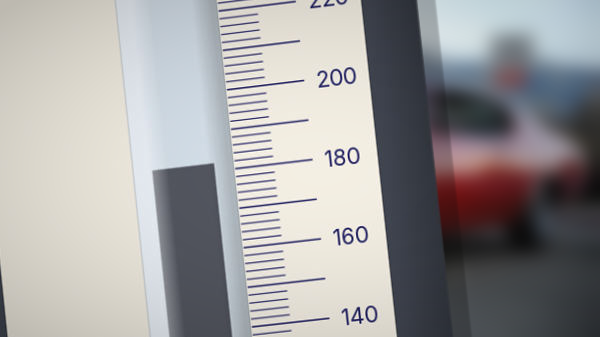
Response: 182; mmHg
